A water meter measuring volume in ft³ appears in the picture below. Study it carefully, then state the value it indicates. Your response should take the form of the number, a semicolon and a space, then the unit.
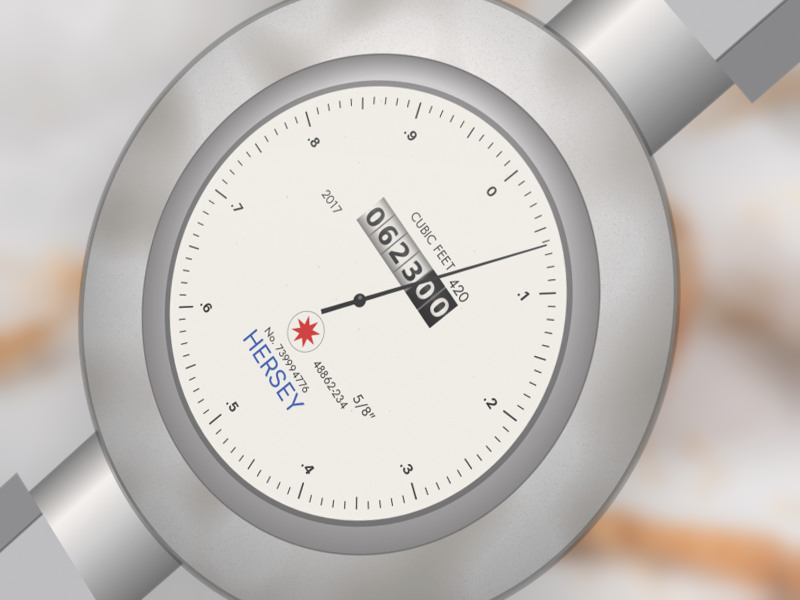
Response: 62300.06; ft³
